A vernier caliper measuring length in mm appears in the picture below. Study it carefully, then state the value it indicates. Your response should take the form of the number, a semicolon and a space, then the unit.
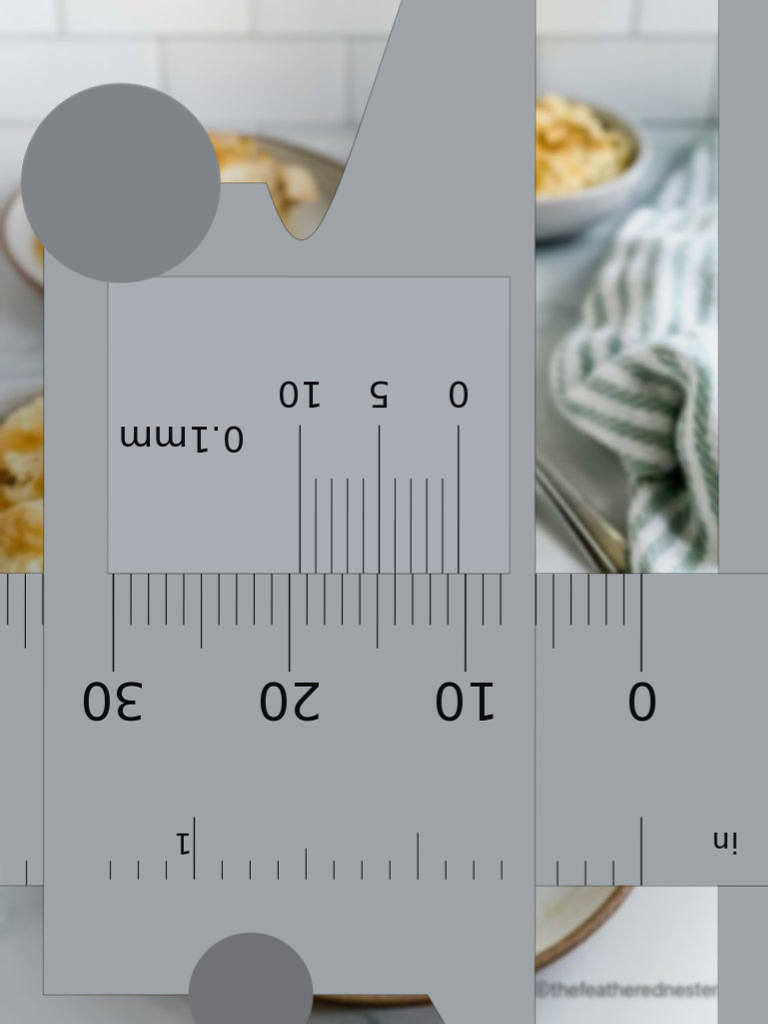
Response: 10.4; mm
